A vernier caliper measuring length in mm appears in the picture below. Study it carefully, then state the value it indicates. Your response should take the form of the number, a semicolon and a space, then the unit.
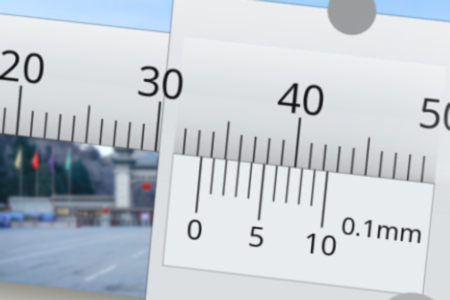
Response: 33.3; mm
